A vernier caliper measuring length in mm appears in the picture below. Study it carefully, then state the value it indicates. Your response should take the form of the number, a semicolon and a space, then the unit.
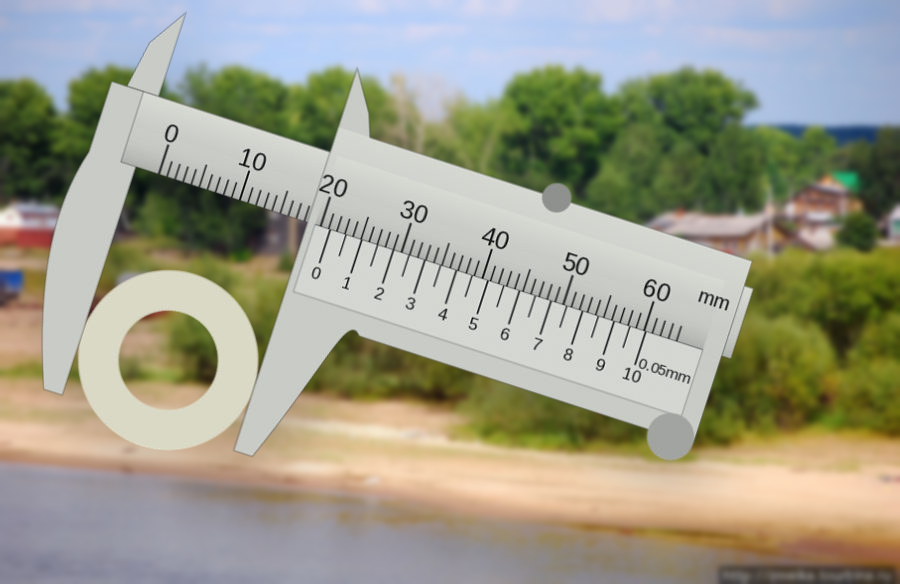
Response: 21.2; mm
